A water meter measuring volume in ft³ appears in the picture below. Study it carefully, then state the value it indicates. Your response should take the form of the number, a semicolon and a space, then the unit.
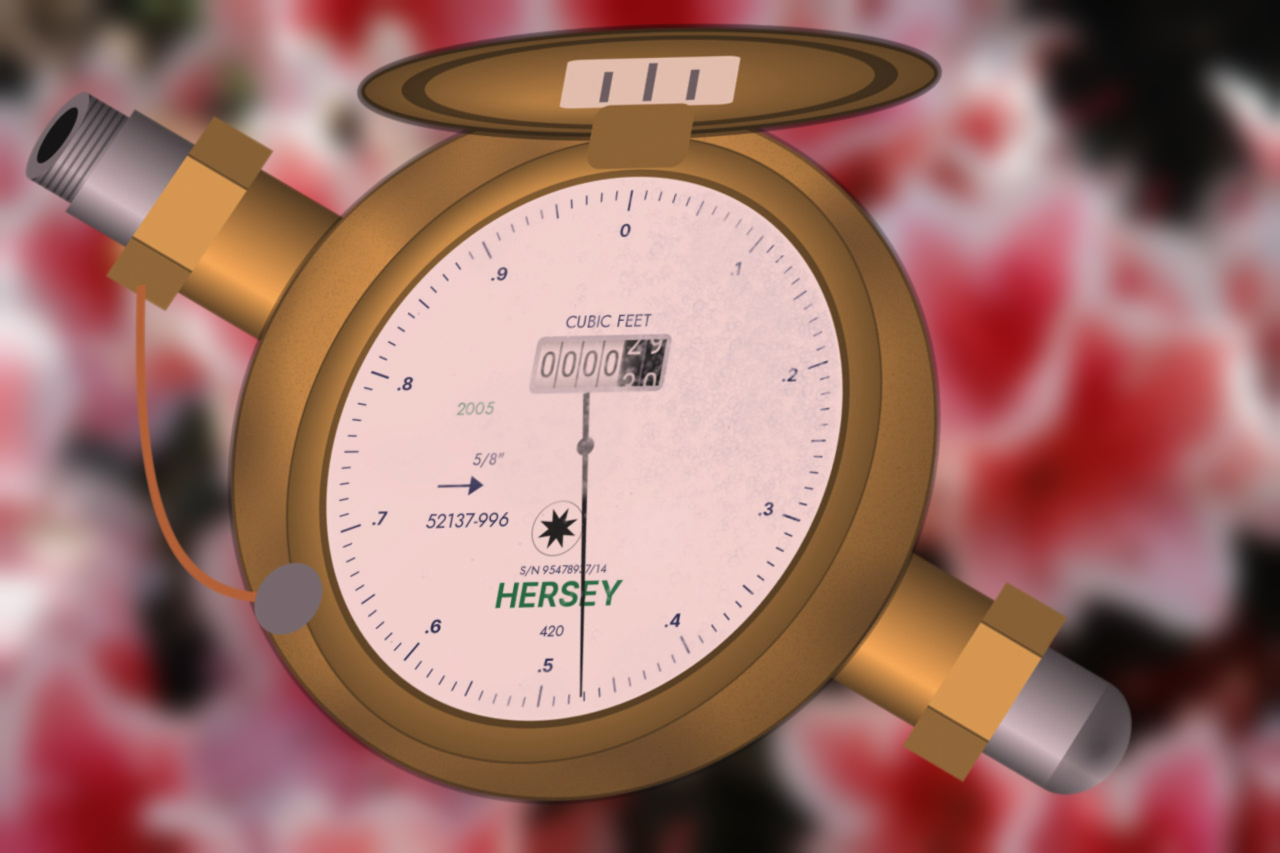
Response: 29.47; ft³
